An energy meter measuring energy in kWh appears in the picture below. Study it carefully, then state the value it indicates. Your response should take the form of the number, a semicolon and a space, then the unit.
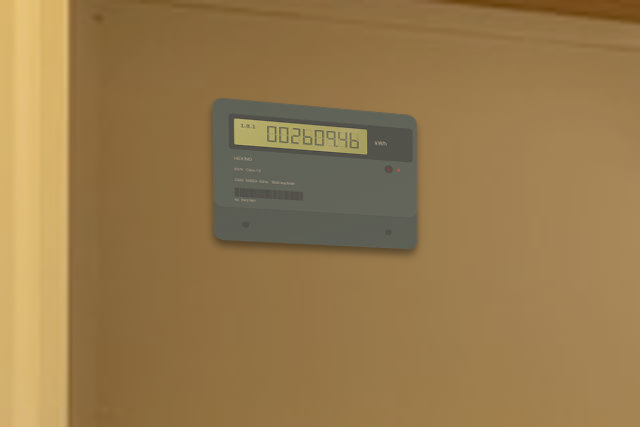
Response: 2609.46; kWh
